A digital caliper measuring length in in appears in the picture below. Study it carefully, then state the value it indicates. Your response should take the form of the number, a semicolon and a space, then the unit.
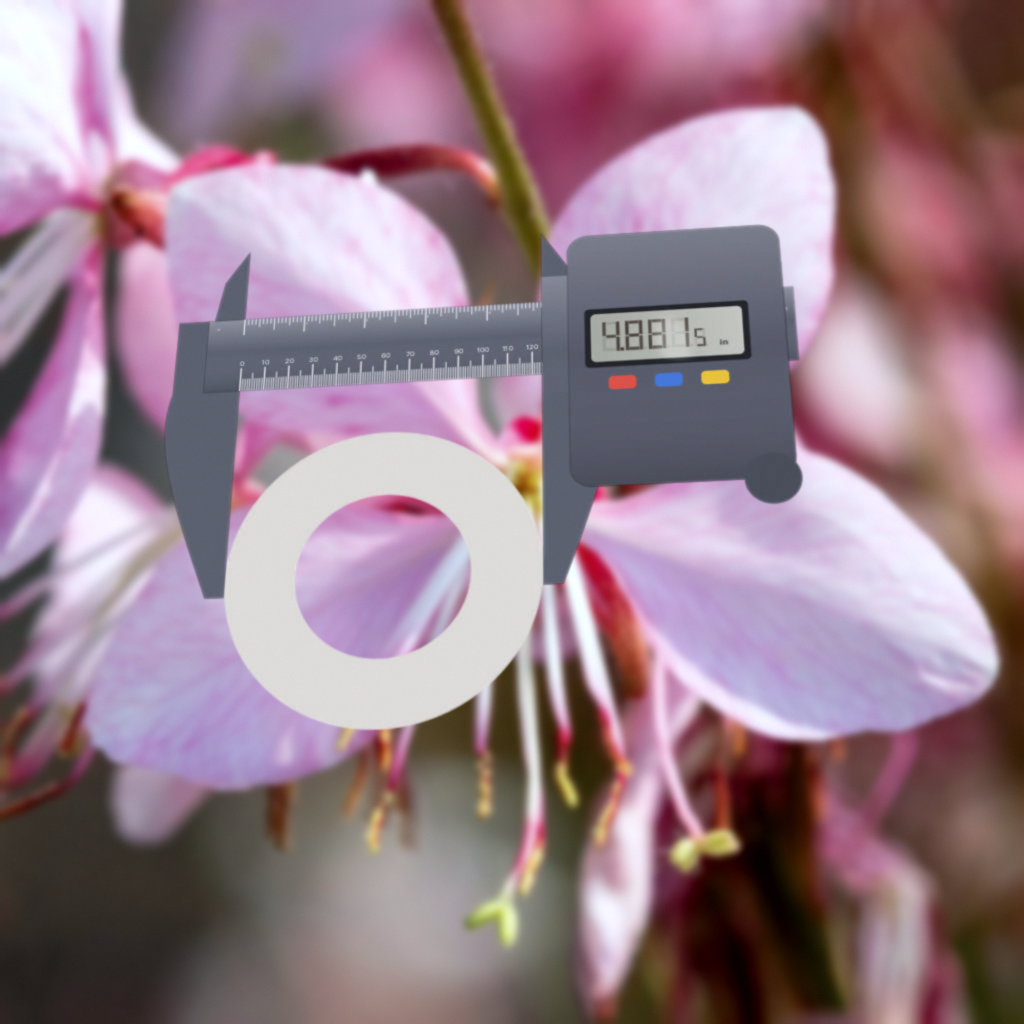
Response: 4.8815; in
